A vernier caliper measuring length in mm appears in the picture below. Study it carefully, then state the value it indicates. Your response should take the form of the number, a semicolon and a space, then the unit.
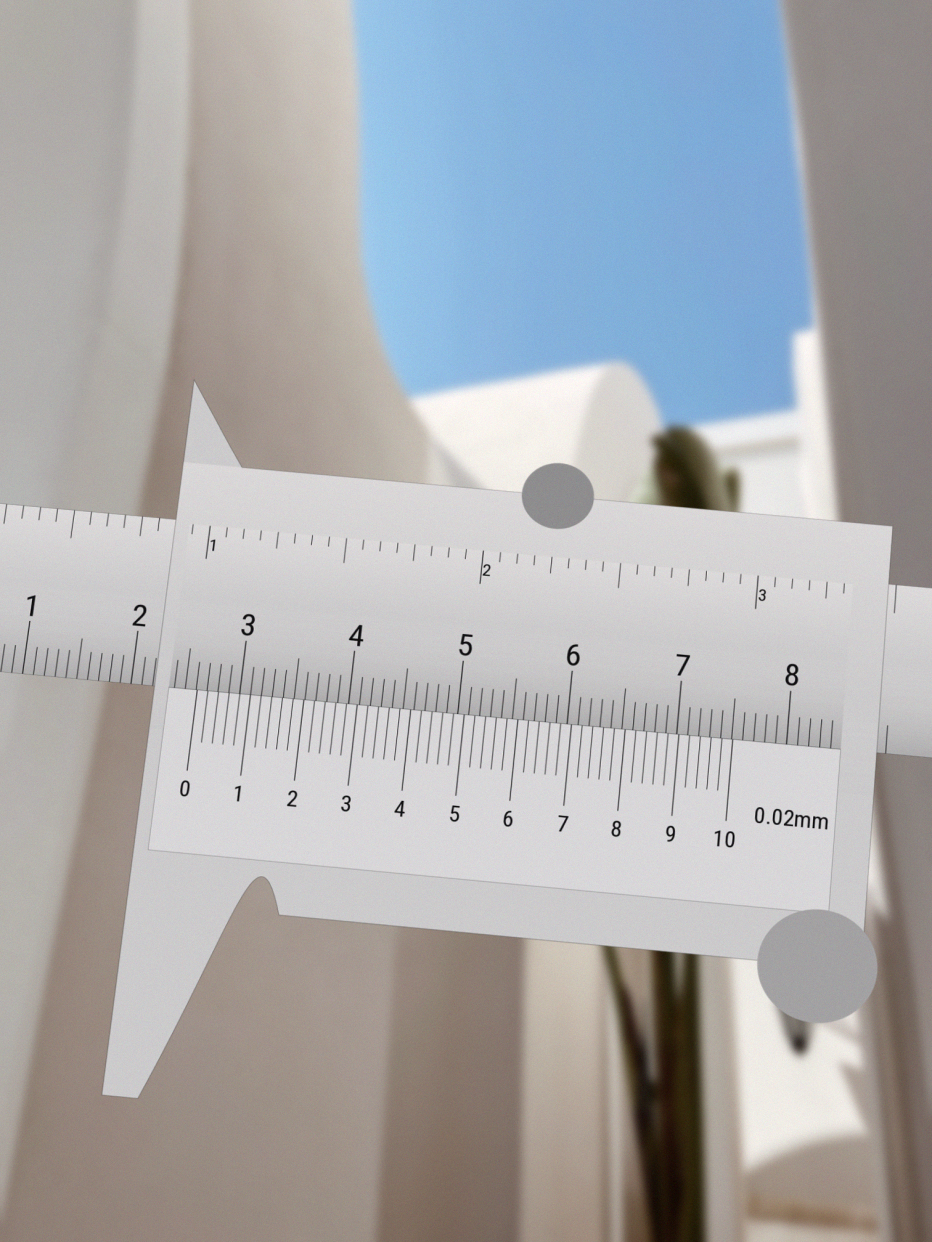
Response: 26.1; mm
